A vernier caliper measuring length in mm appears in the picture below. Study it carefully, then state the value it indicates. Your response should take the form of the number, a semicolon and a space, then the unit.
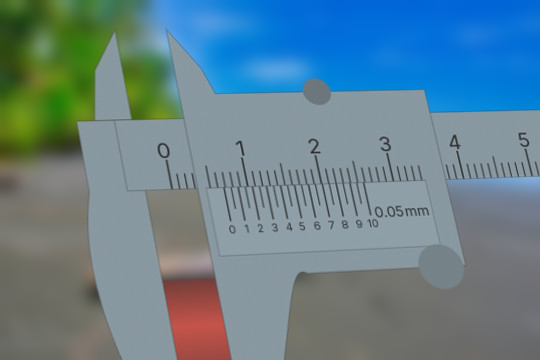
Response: 6.8; mm
